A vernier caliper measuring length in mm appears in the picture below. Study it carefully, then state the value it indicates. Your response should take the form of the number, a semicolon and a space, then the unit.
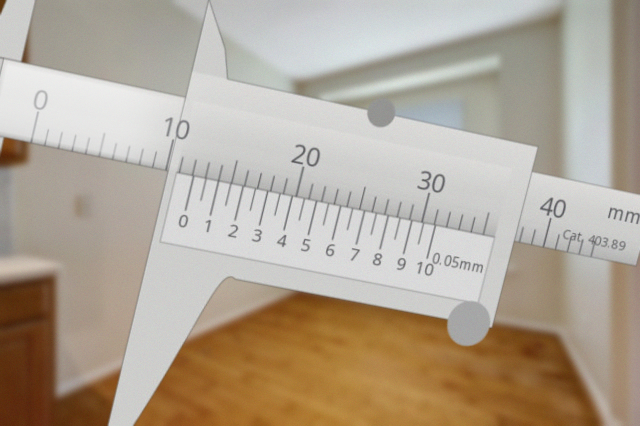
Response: 12.1; mm
